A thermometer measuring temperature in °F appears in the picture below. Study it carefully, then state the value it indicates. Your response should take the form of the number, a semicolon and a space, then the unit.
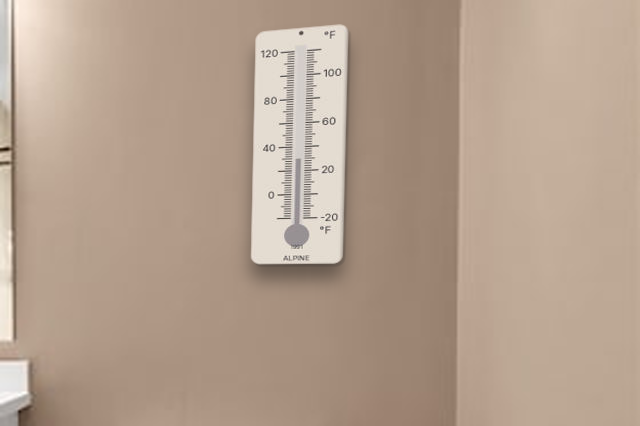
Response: 30; °F
